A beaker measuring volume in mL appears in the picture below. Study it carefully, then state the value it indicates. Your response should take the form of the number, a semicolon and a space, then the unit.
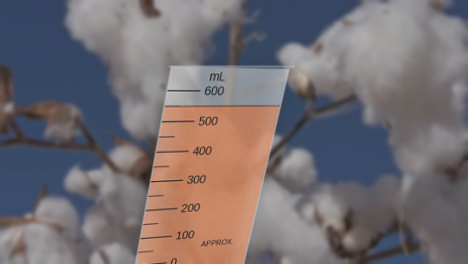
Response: 550; mL
